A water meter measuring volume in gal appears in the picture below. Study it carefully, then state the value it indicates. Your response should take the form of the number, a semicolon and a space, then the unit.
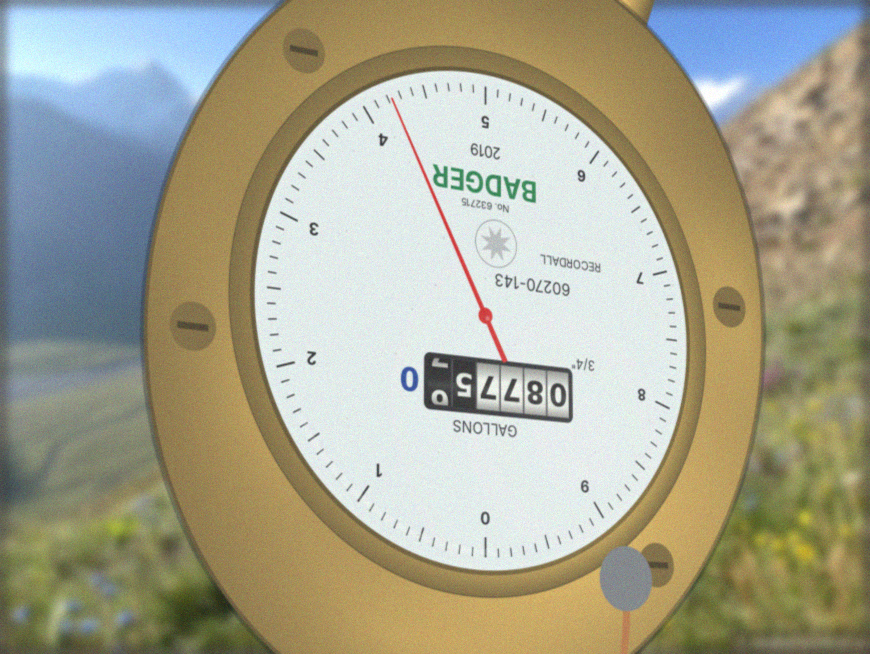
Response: 877564.2; gal
